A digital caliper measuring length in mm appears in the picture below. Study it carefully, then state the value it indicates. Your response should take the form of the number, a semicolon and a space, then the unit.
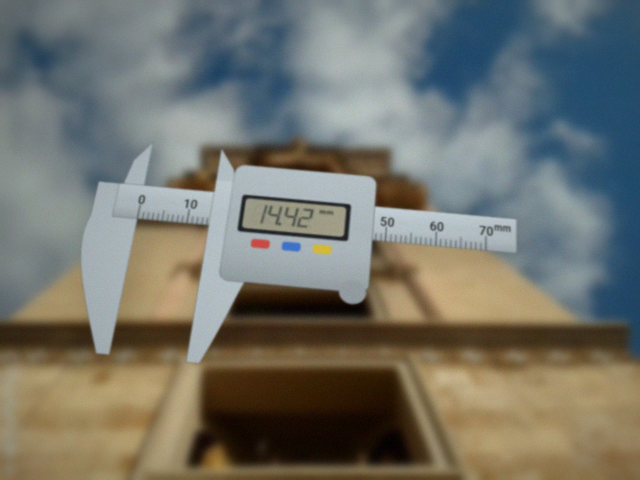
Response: 14.42; mm
